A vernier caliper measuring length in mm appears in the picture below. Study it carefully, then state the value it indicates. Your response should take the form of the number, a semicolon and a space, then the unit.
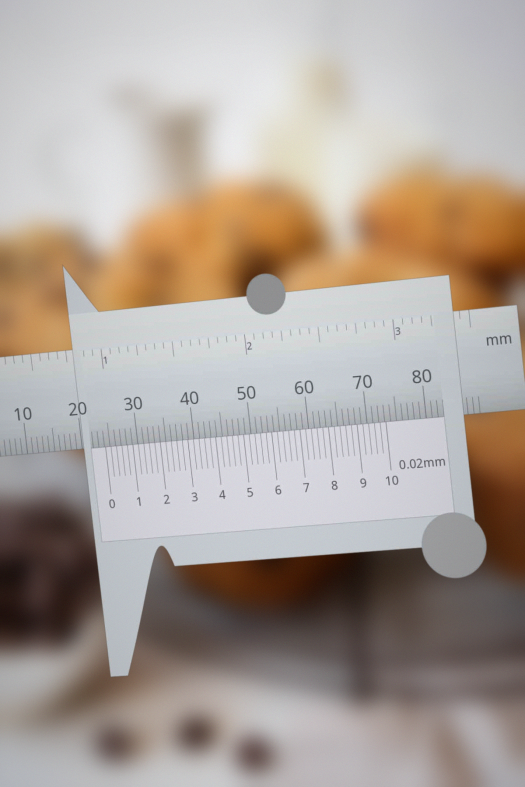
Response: 24.2; mm
